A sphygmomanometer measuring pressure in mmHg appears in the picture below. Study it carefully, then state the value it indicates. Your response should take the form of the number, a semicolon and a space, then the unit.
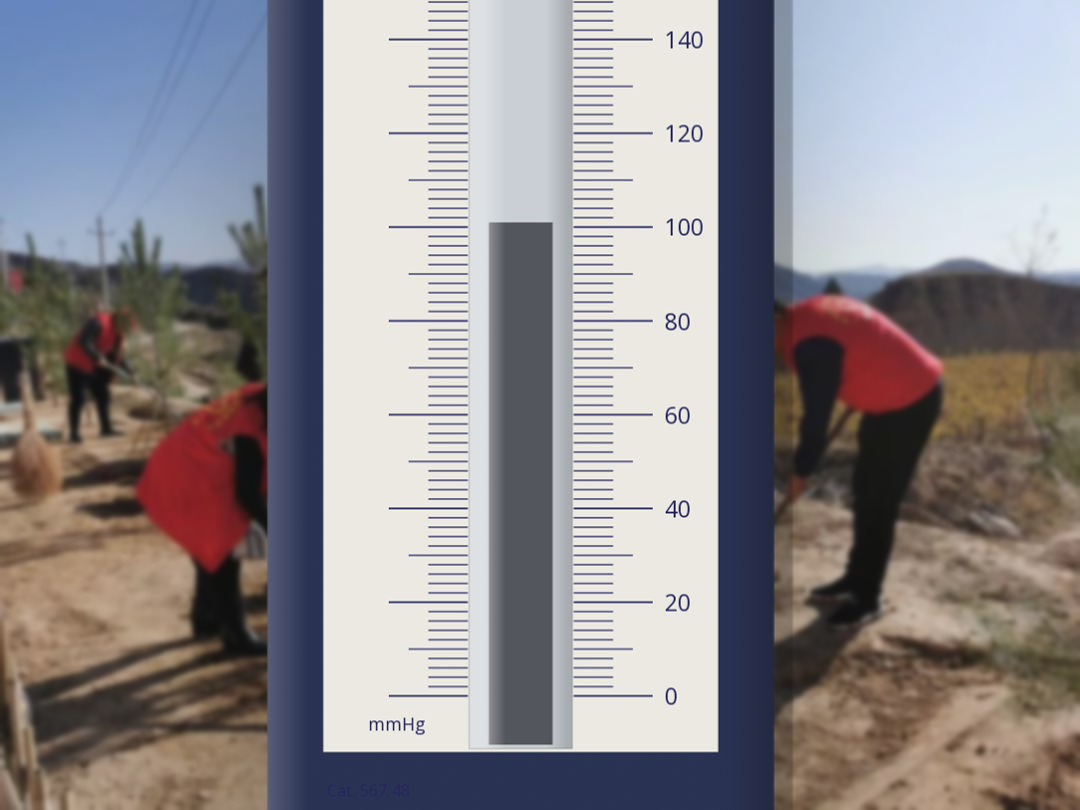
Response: 101; mmHg
